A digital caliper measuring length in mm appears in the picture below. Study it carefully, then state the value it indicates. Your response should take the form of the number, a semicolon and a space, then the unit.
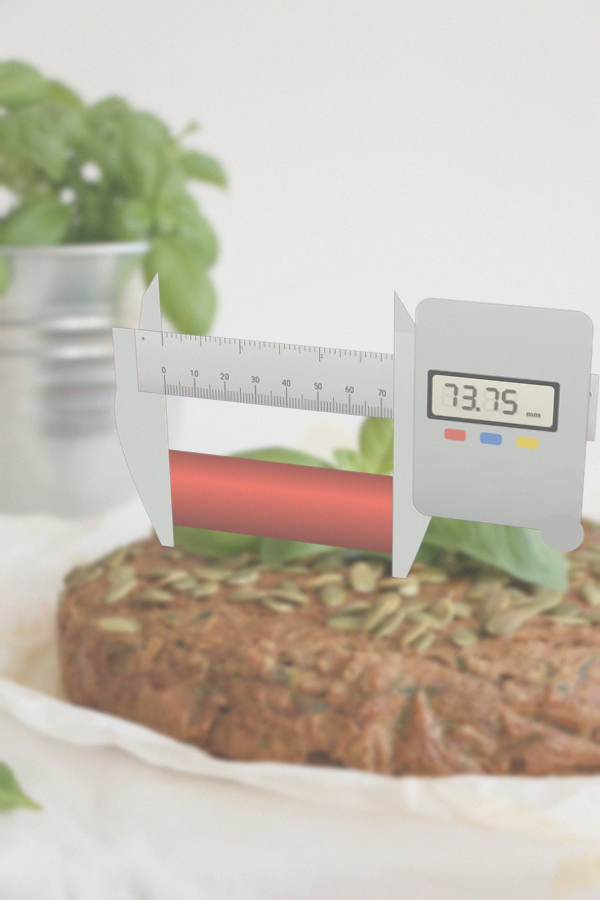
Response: 73.75; mm
